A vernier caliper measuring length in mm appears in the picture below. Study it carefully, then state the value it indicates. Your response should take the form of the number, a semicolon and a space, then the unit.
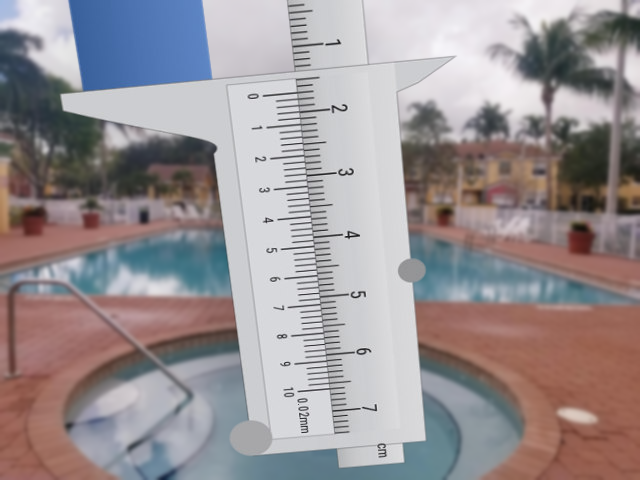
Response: 17.0; mm
